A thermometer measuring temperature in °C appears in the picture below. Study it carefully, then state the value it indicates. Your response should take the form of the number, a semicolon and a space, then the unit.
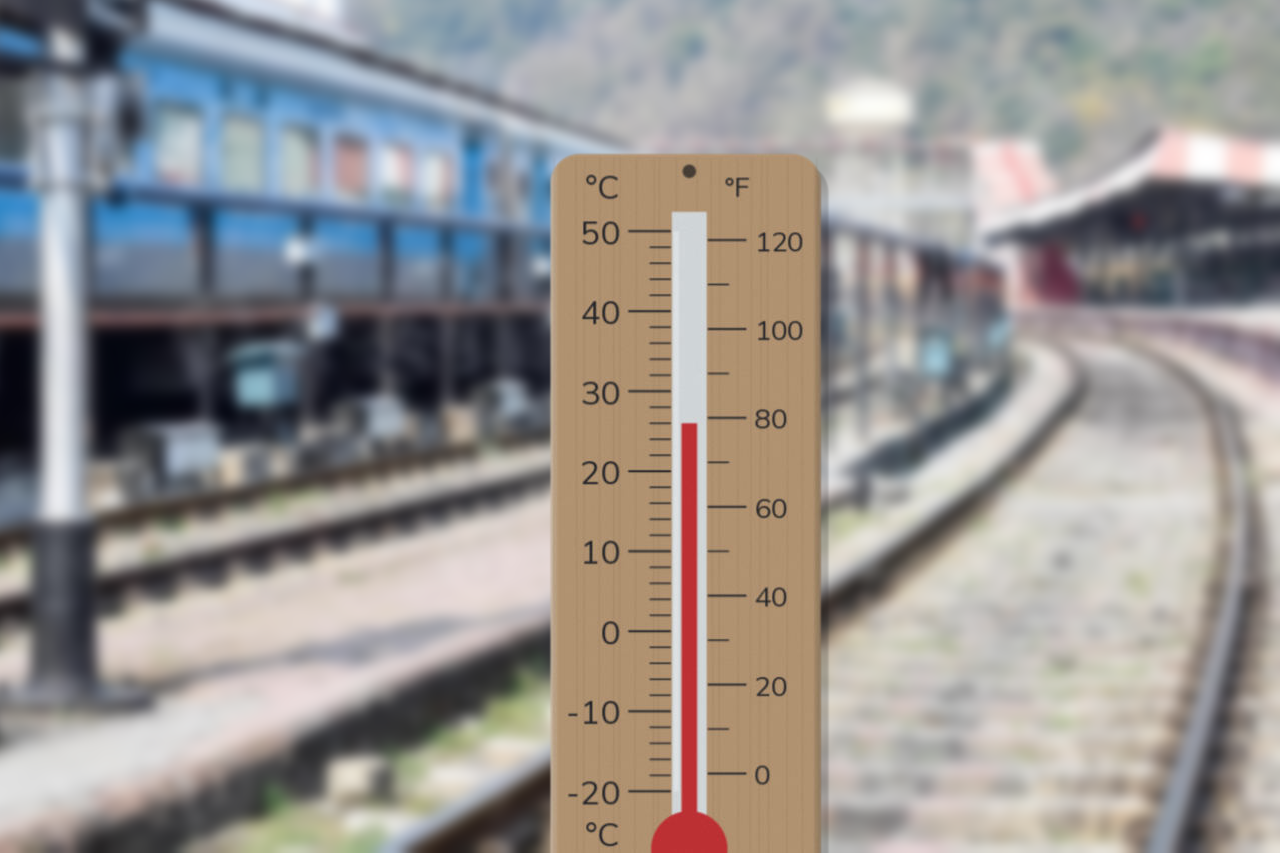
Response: 26; °C
